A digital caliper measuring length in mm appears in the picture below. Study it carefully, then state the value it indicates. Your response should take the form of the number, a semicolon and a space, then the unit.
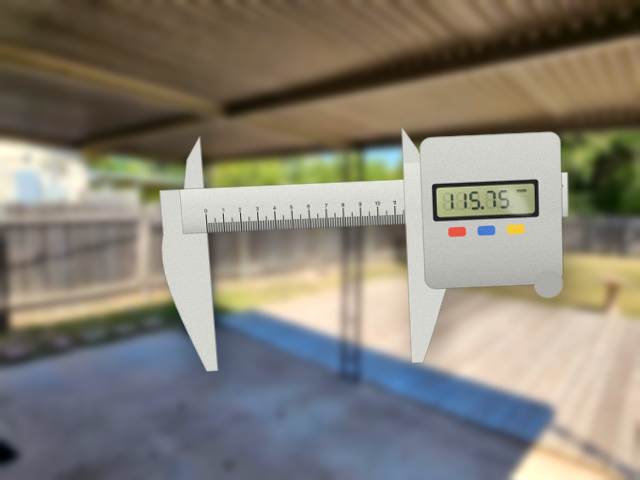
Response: 115.75; mm
